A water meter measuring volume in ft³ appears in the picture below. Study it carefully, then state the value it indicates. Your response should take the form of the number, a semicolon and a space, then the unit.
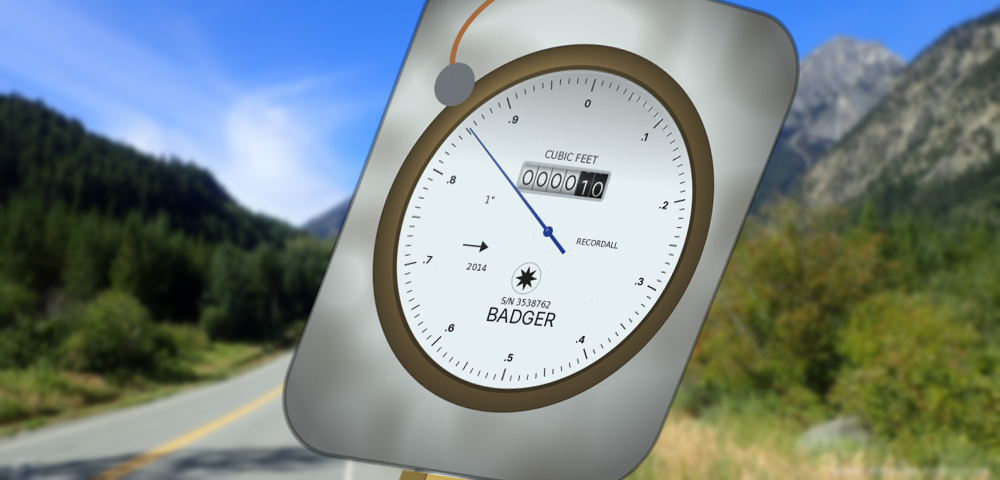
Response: 9.85; ft³
